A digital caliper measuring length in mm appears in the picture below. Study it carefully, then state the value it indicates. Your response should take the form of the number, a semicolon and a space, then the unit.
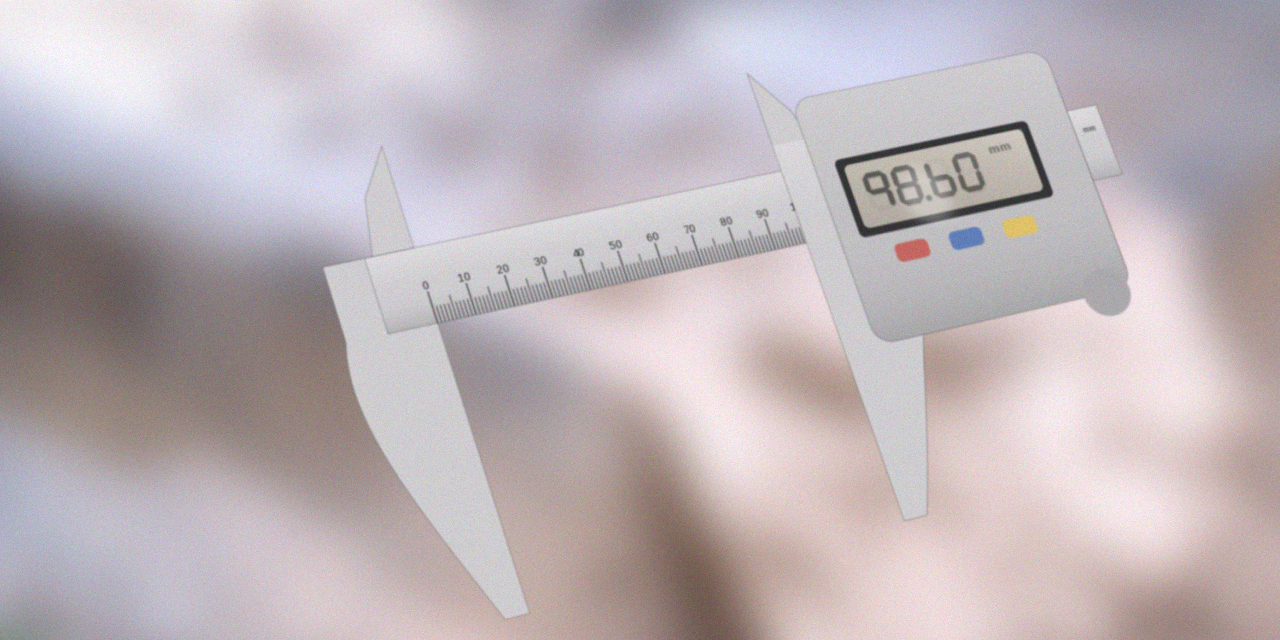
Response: 98.60; mm
